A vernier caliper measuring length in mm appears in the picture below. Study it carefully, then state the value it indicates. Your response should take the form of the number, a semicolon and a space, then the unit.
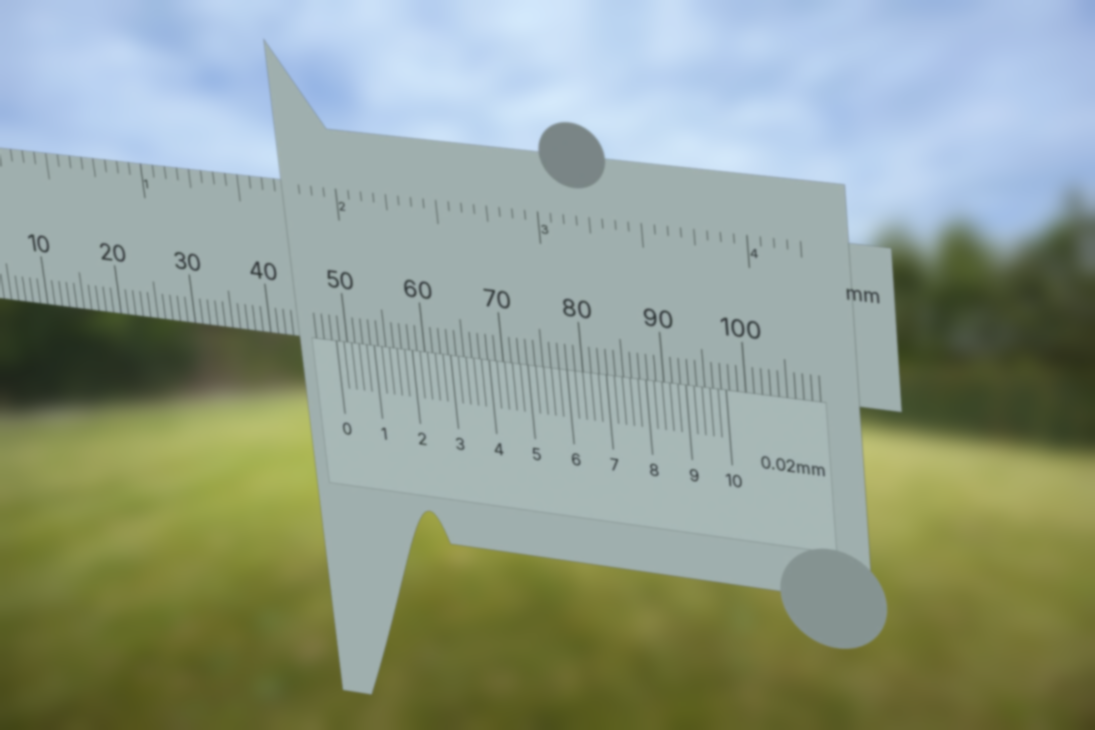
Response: 48.6; mm
